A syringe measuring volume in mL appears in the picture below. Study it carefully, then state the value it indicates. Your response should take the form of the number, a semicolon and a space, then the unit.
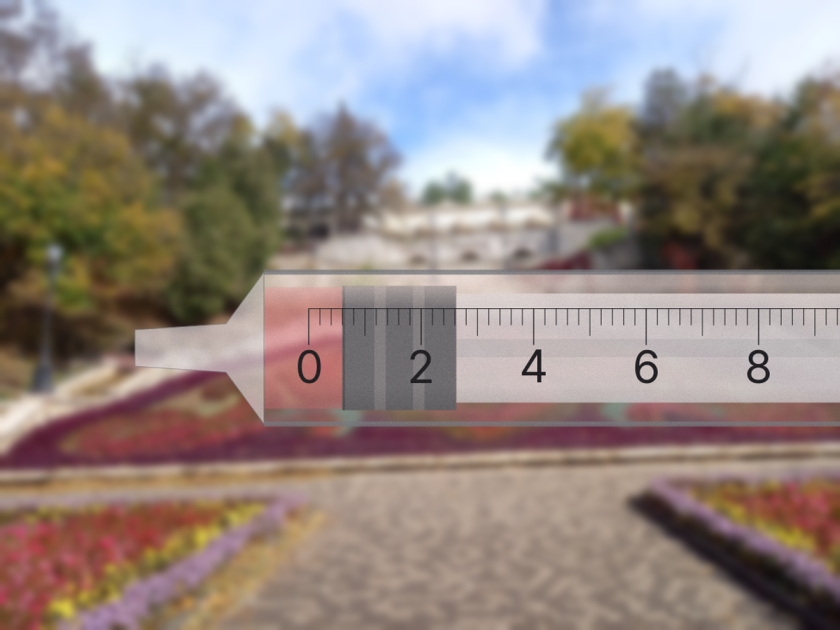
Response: 0.6; mL
